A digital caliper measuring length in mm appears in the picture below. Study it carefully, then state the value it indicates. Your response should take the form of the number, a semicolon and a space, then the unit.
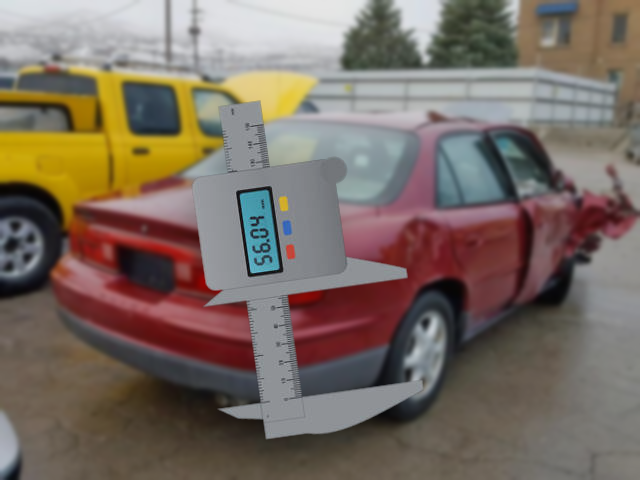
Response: 56.04; mm
